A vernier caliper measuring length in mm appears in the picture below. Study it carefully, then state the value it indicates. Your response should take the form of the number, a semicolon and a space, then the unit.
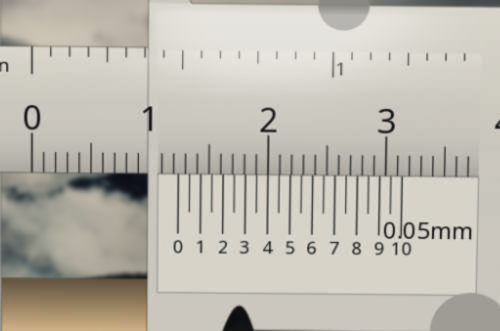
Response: 12.4; mm
